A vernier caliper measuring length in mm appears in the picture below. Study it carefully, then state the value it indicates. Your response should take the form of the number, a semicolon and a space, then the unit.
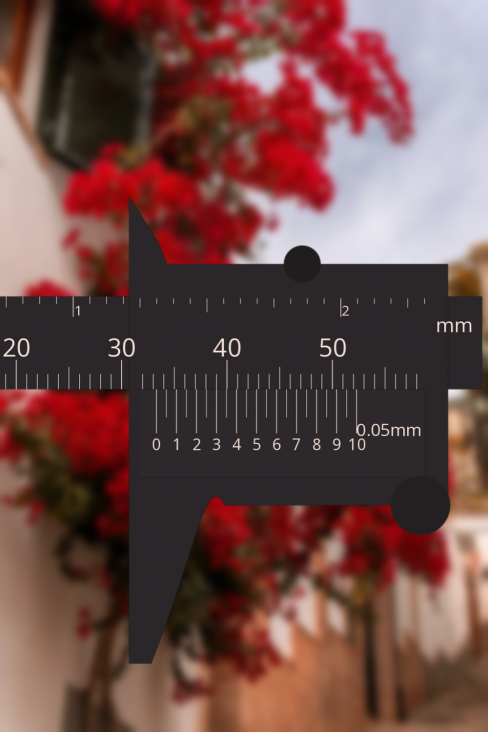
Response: 33.3; mm
